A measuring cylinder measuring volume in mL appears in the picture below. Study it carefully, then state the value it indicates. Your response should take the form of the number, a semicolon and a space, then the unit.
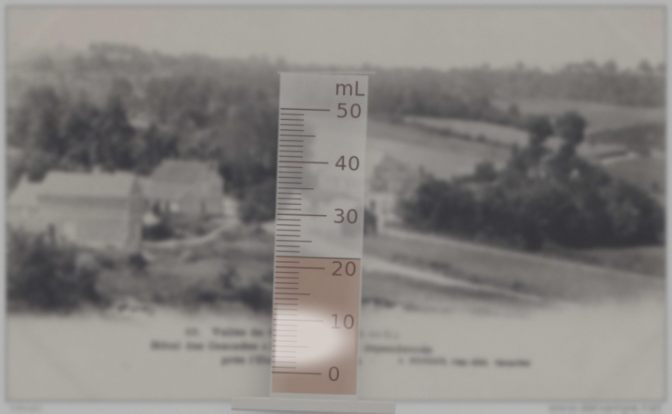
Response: 22; mL
